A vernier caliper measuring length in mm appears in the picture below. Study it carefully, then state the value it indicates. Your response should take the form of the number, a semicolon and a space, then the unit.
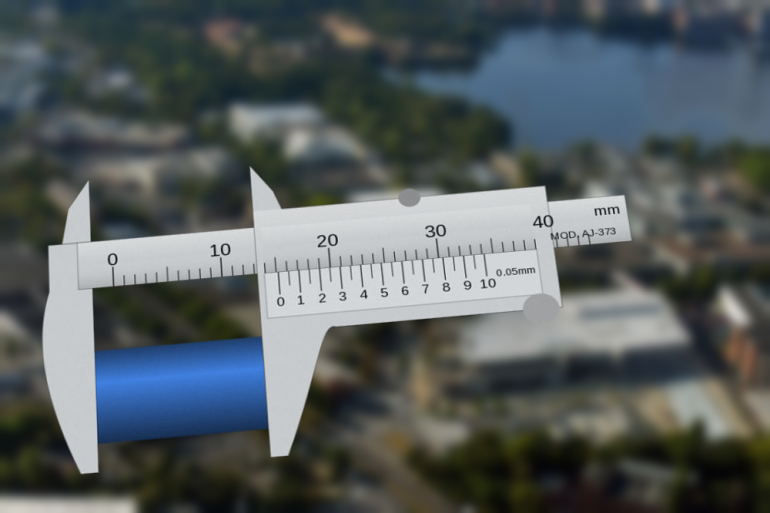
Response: 15.2; mm
